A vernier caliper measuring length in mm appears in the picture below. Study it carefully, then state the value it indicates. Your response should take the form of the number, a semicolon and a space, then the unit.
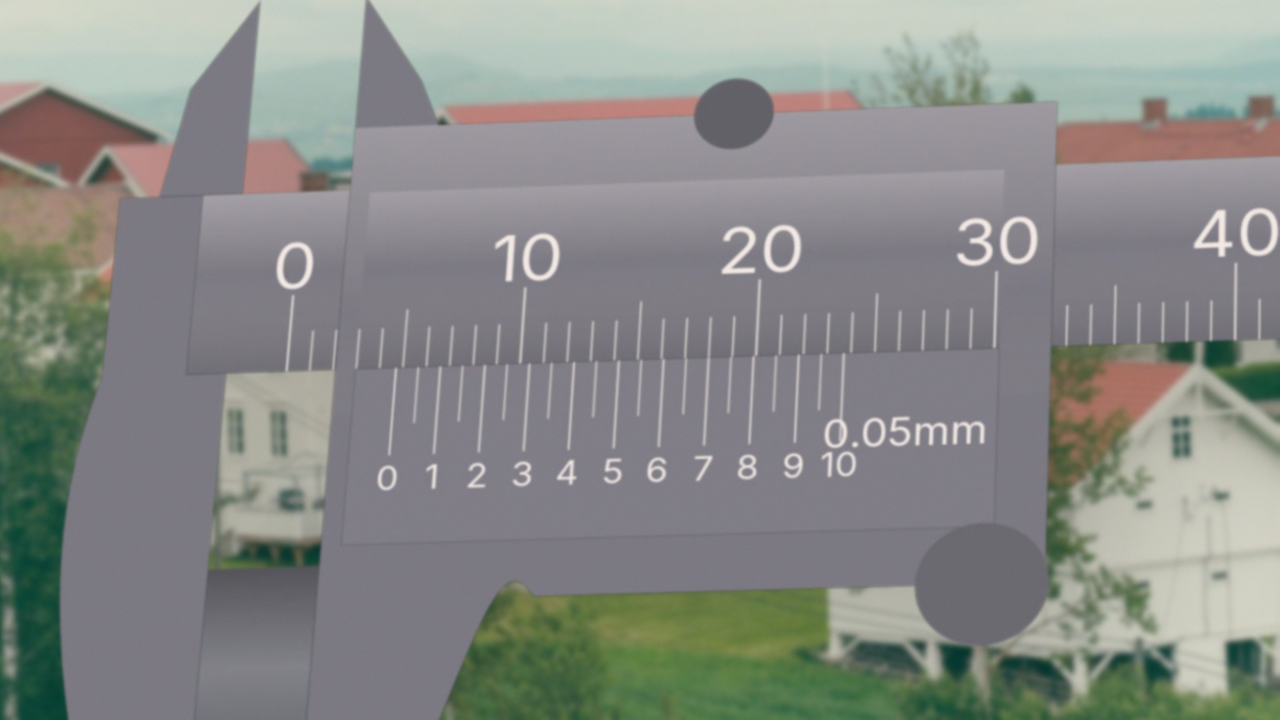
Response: 4.7; mm
